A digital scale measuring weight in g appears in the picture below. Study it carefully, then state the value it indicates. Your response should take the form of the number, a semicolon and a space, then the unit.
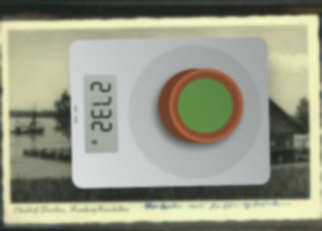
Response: 2732; g
